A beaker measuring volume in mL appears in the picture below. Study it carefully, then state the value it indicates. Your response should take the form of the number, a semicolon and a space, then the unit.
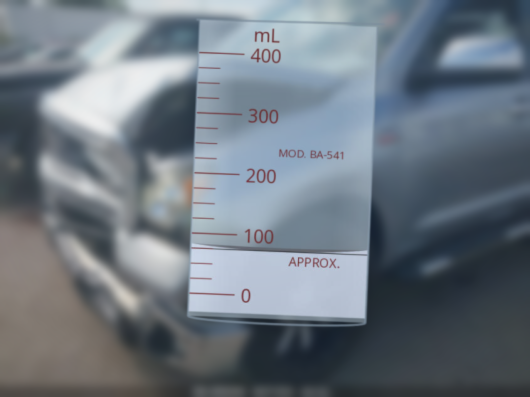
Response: 75; mL
